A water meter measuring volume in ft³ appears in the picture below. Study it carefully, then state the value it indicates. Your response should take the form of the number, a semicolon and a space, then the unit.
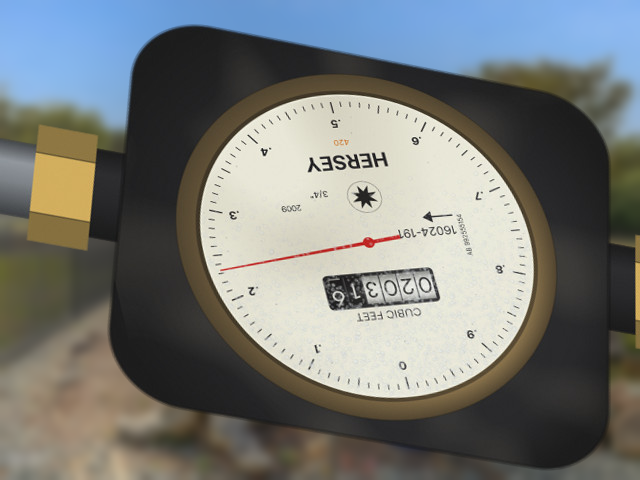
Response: 20316.23; ft³
